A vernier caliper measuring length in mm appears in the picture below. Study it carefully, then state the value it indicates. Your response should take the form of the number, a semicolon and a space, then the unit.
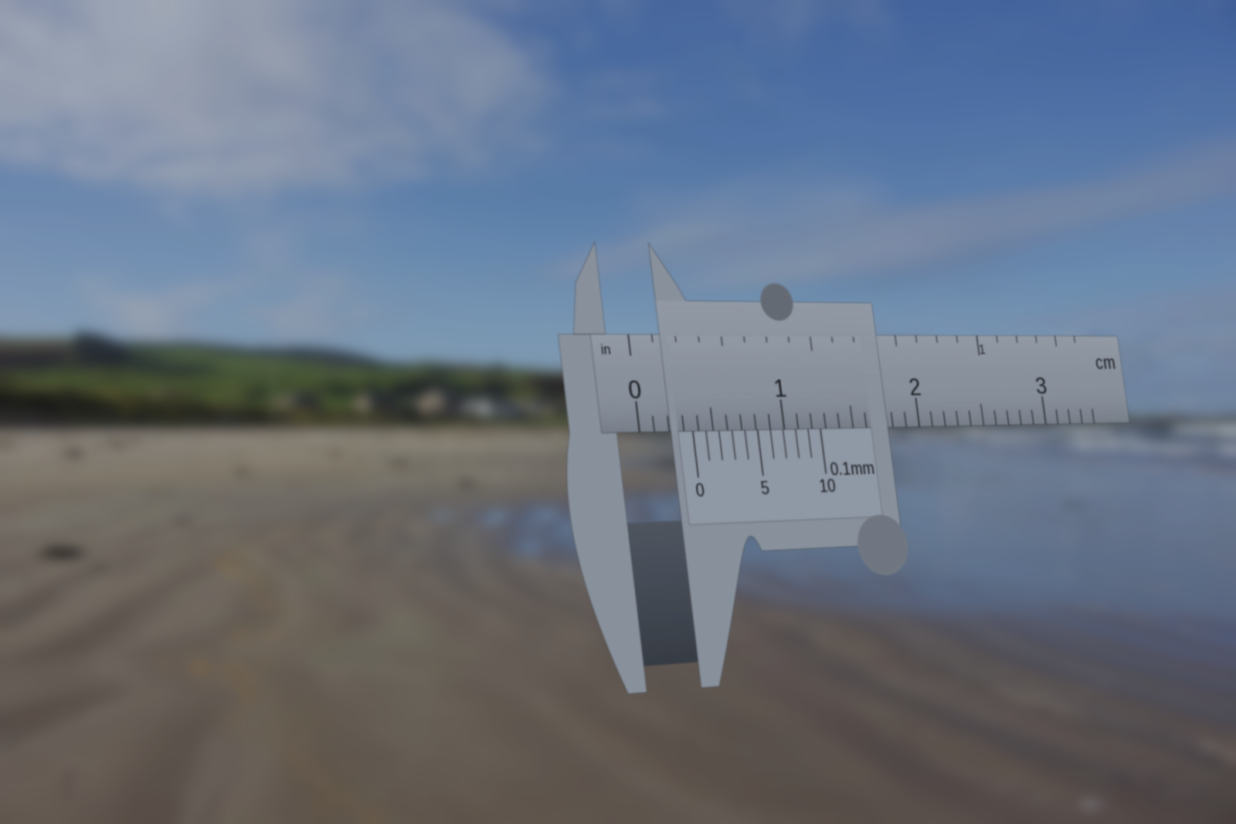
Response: 3.6; mm
